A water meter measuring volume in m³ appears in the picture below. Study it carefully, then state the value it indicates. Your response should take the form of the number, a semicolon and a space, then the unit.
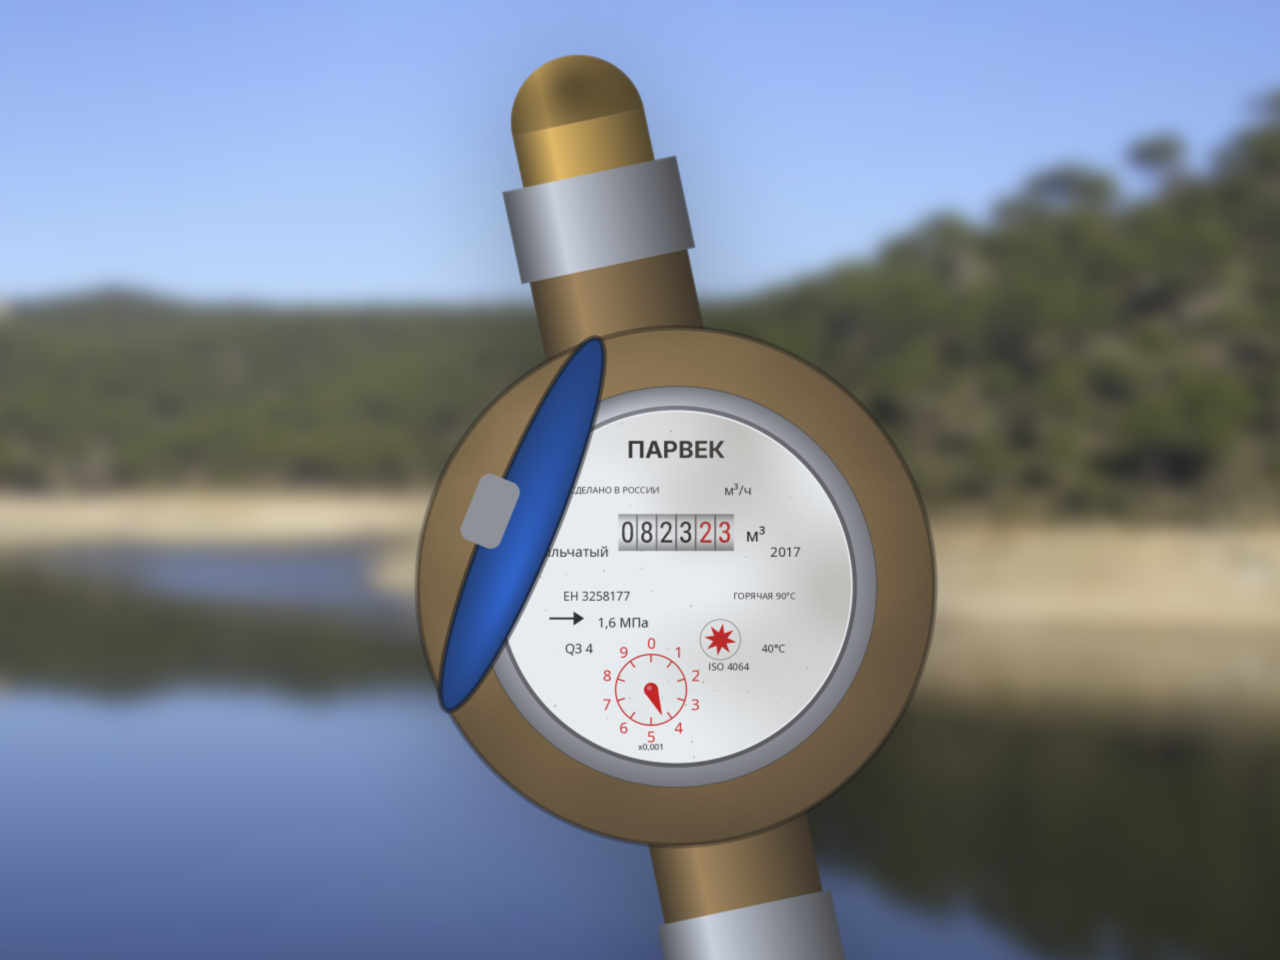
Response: 823.234; m³
